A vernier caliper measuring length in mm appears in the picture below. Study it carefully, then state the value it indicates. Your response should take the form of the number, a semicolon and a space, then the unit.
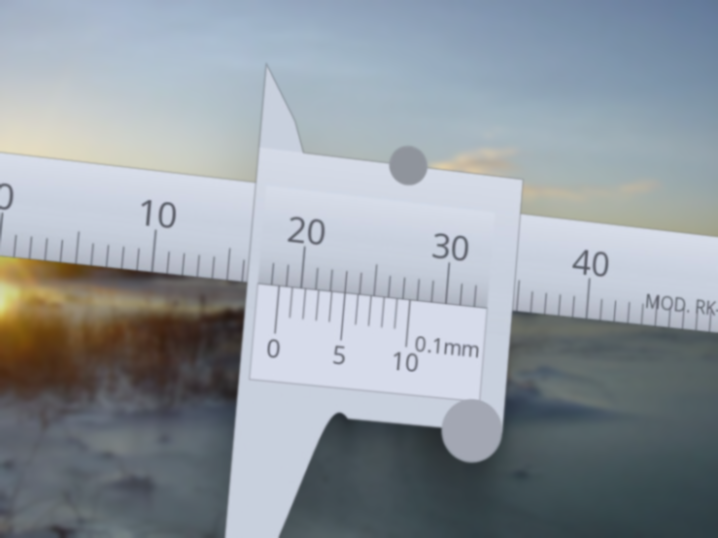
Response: 18.5; mm
